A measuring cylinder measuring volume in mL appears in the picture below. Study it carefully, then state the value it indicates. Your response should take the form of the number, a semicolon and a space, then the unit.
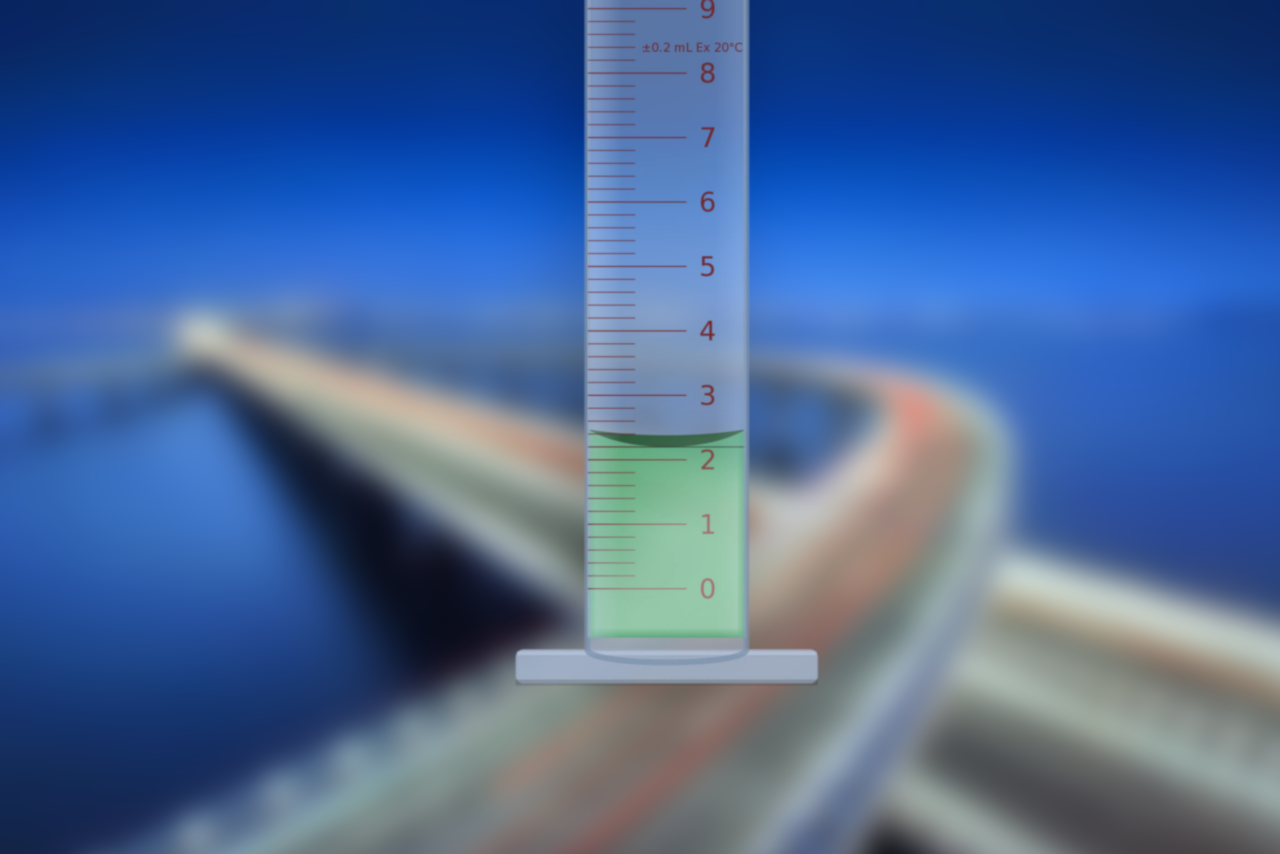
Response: 2.2; mL
